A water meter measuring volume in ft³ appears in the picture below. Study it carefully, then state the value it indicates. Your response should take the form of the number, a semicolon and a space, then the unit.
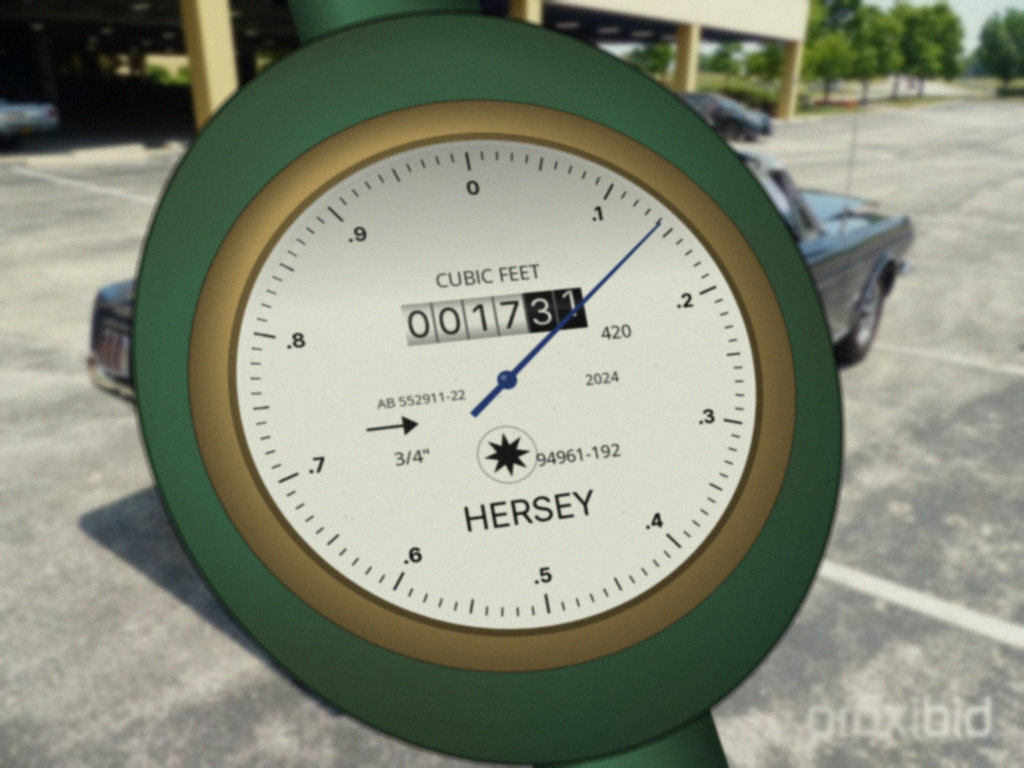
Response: 1731.14; ft³
